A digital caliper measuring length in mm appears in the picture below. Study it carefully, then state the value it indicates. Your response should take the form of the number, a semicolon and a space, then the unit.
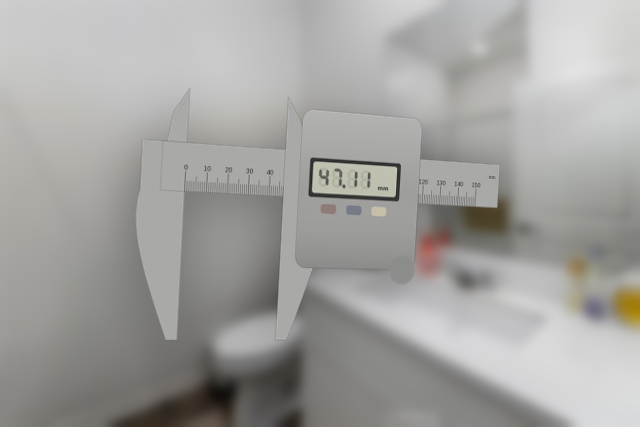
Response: 47.11; mm
